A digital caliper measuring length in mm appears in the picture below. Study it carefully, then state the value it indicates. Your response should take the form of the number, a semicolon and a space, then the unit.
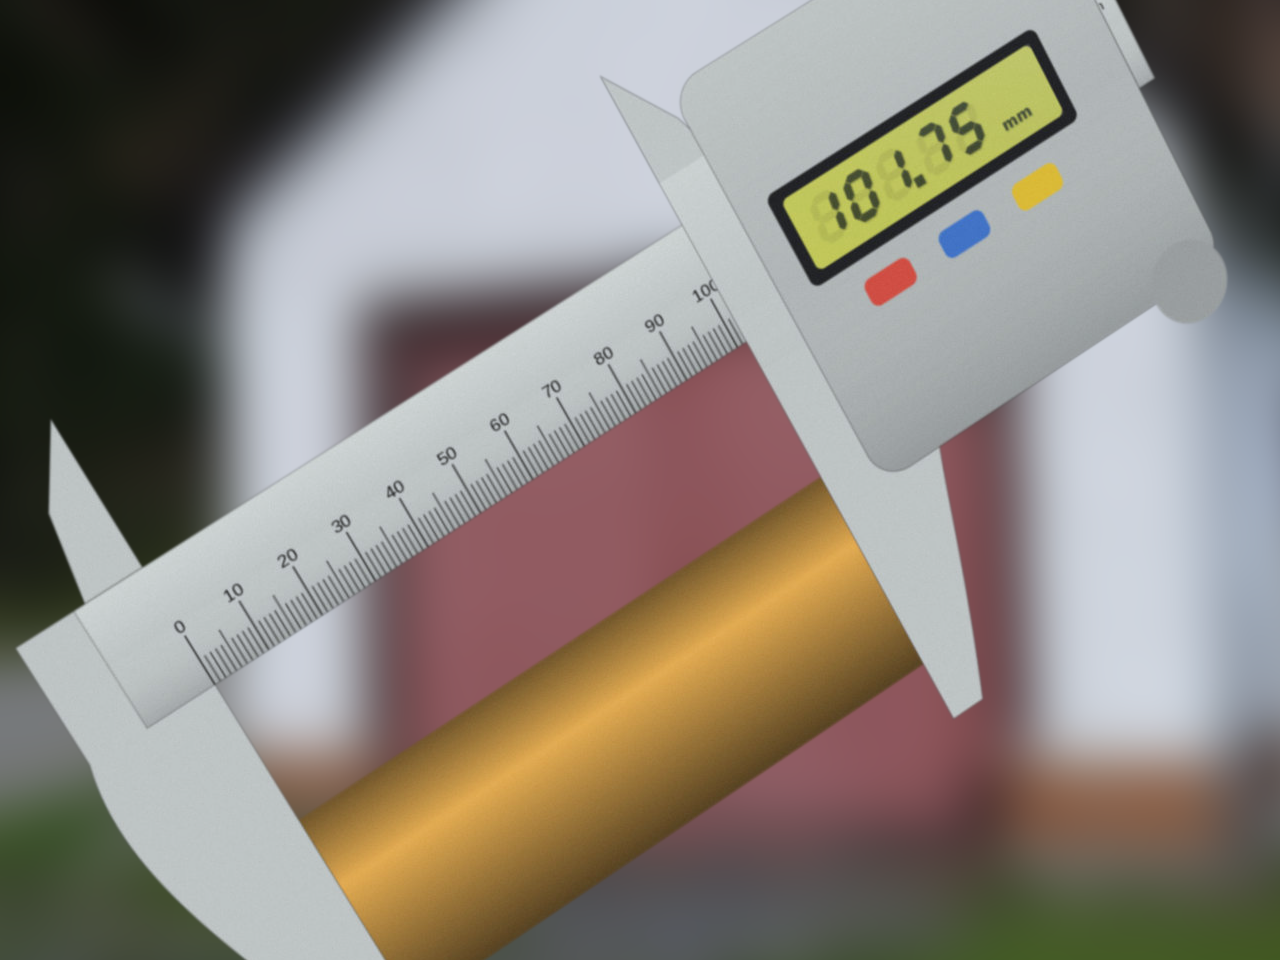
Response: 101.75; mm
